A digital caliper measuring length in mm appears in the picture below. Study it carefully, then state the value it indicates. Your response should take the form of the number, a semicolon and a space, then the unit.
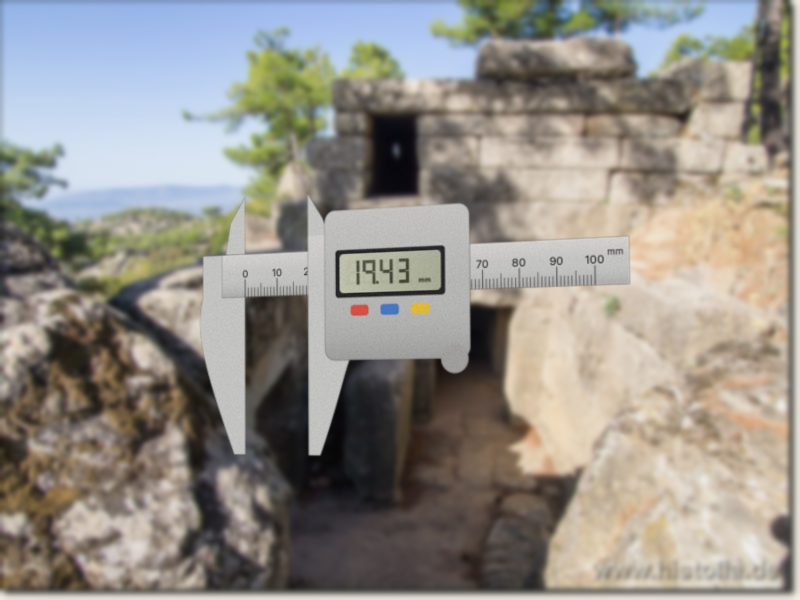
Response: 19.43; mm
